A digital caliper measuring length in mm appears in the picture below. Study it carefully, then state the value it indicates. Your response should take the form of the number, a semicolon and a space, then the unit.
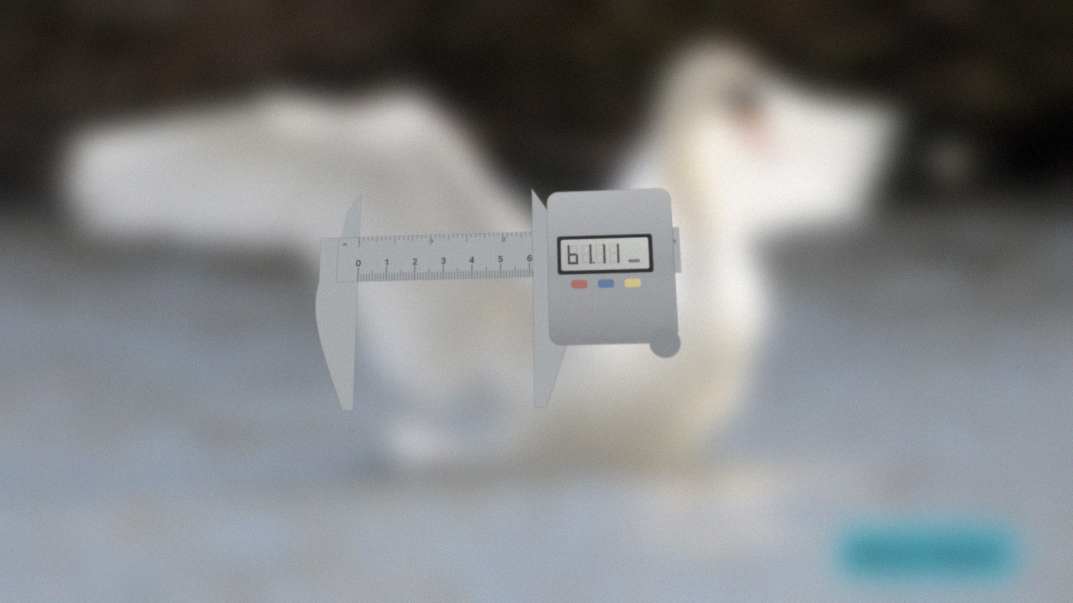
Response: 61.11; mm
